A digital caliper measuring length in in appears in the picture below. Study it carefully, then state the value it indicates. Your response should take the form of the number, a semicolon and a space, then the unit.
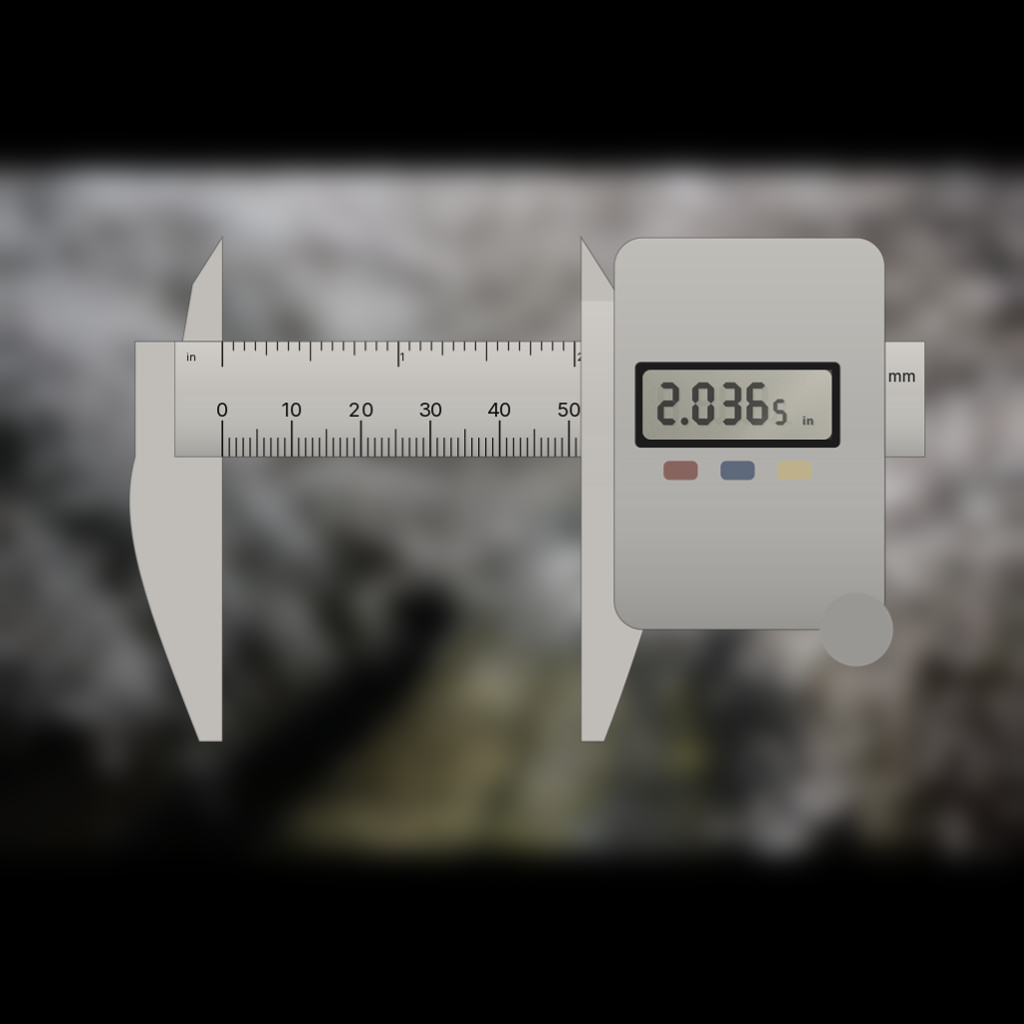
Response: 2.0365; in
